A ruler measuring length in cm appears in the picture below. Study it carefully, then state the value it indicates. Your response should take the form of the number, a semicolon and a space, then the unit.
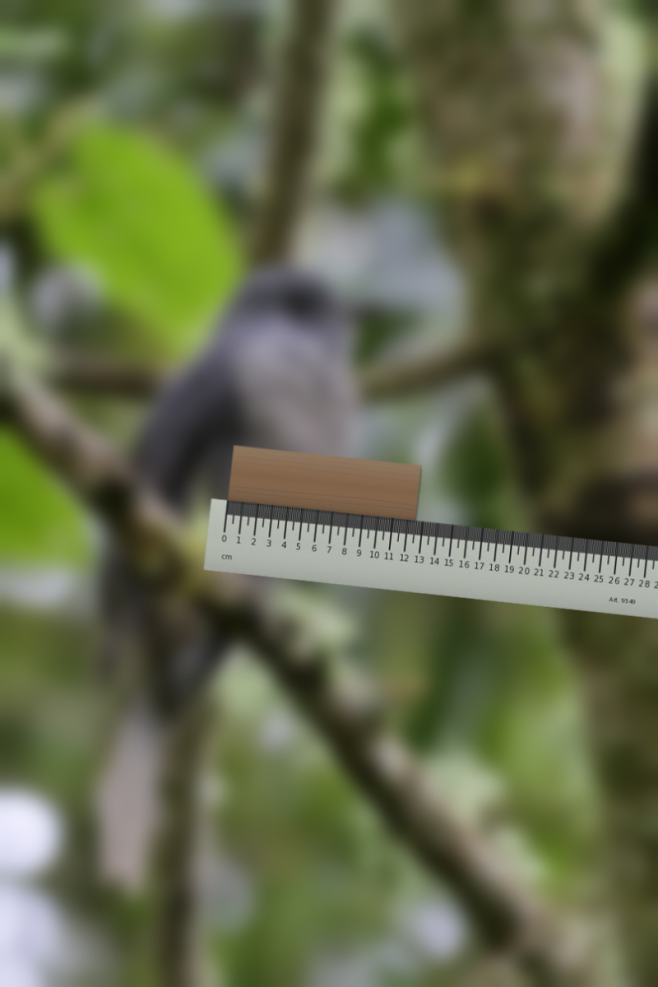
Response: 12.5; cm
